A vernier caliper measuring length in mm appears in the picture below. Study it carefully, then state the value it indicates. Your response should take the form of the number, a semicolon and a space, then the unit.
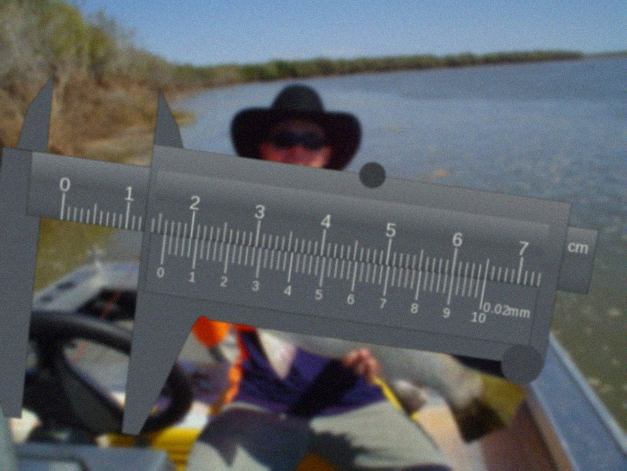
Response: 16.0; mm
